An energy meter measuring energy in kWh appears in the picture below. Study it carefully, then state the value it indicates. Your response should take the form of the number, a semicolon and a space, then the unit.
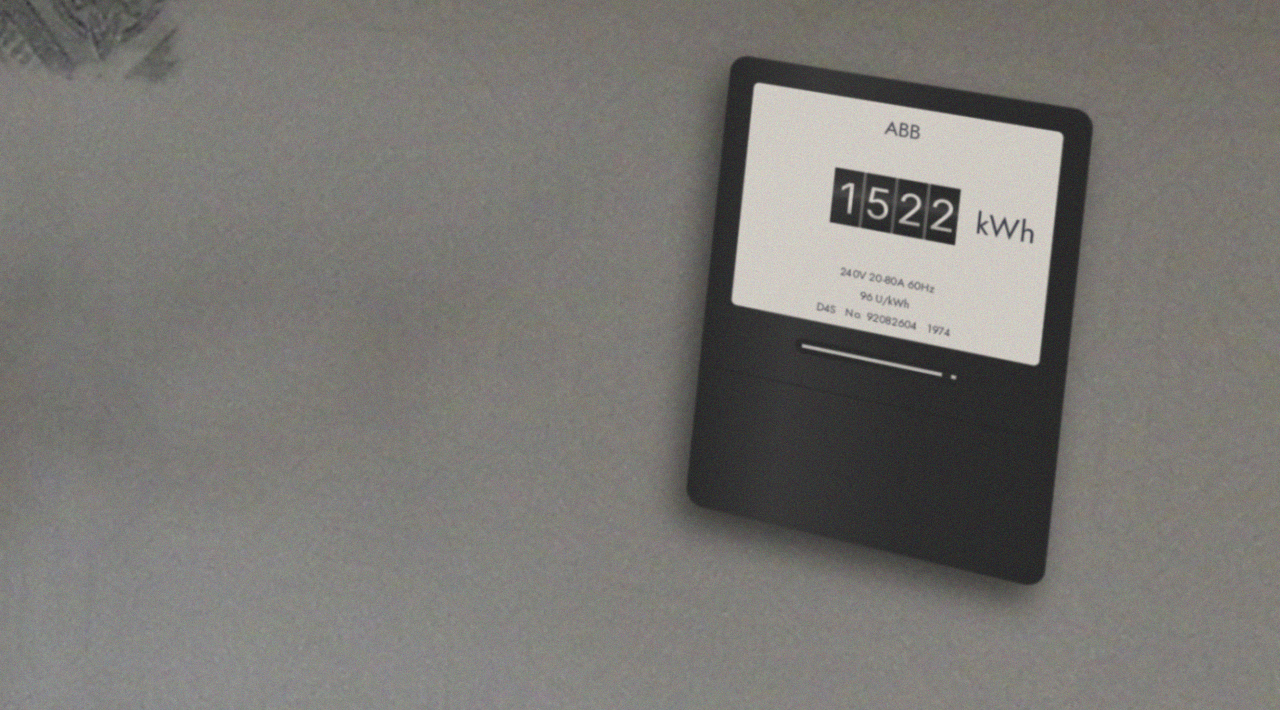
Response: 1522; kWh
